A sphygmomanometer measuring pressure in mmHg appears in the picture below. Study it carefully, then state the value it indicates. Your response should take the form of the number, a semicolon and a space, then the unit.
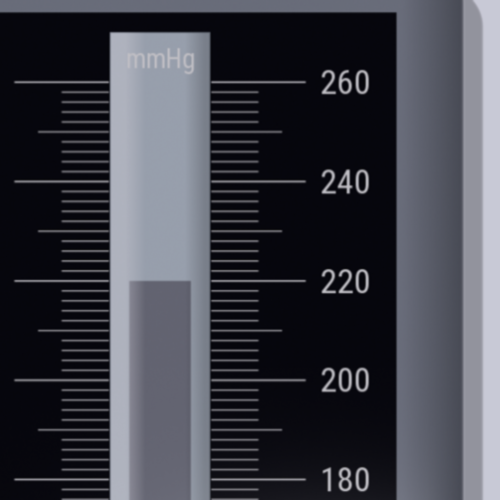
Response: 220; mmHg
